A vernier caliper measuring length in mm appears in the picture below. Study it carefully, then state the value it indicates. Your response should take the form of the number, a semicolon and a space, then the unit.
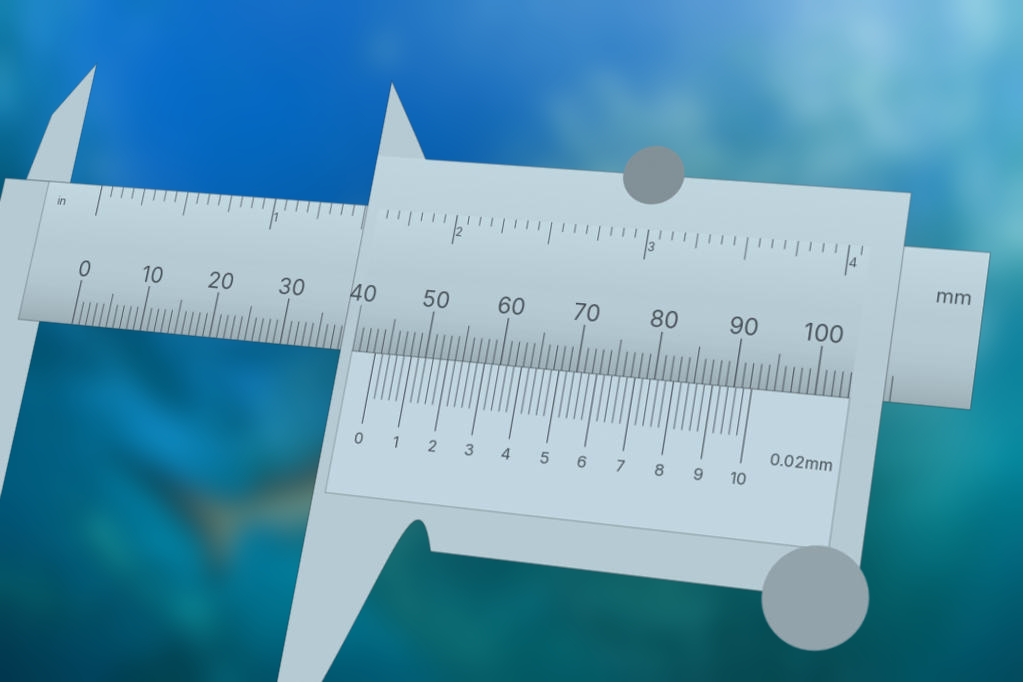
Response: 43.2; mm
